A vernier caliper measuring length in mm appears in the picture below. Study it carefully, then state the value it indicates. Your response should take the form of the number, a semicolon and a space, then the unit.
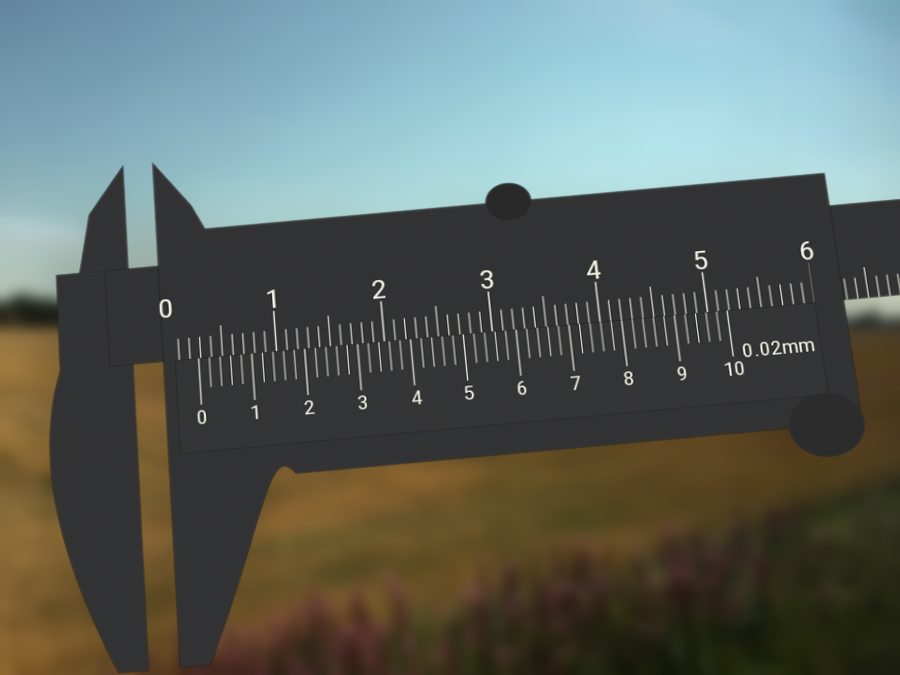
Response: 2.8; mm
